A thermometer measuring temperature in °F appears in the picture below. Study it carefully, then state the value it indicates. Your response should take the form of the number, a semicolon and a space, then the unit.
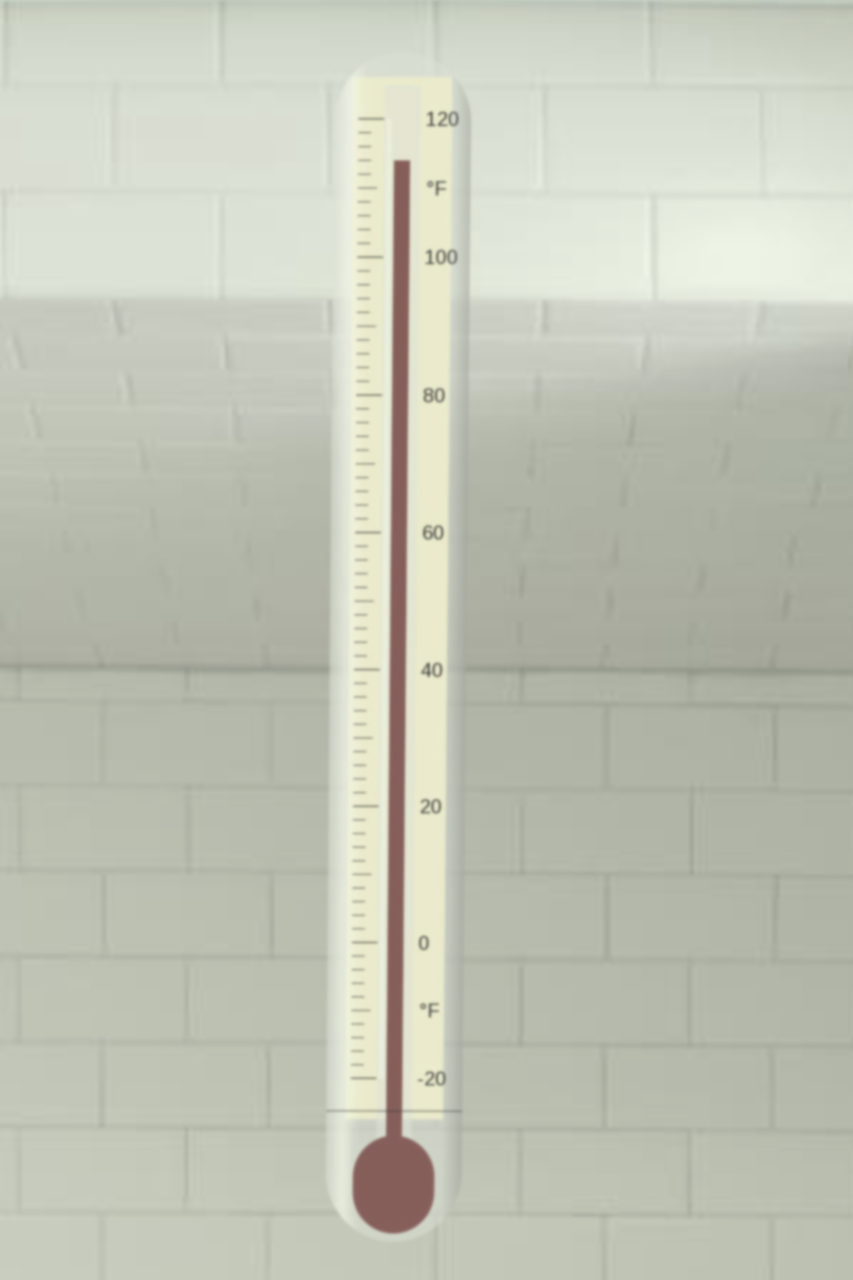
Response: 114; °F
